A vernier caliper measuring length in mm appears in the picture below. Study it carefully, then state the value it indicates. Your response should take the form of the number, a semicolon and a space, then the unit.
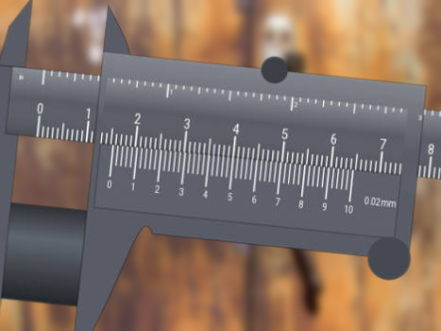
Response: 15.5; mm
